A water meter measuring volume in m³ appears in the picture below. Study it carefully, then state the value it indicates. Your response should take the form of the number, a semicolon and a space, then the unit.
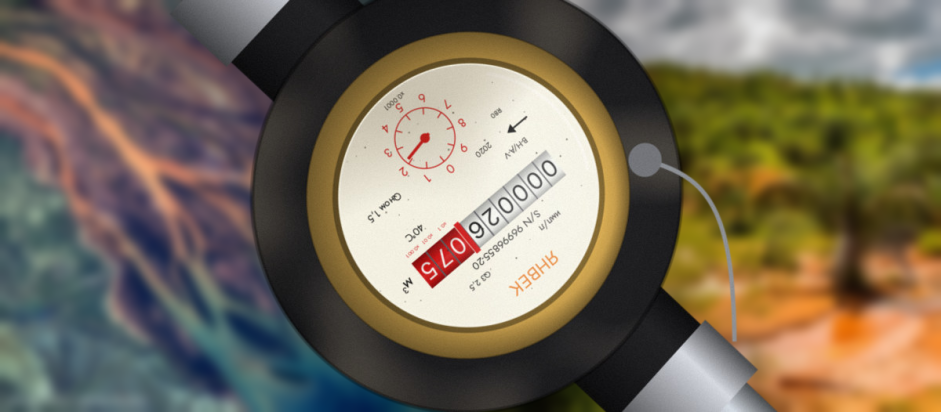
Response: 26.0752; m³
